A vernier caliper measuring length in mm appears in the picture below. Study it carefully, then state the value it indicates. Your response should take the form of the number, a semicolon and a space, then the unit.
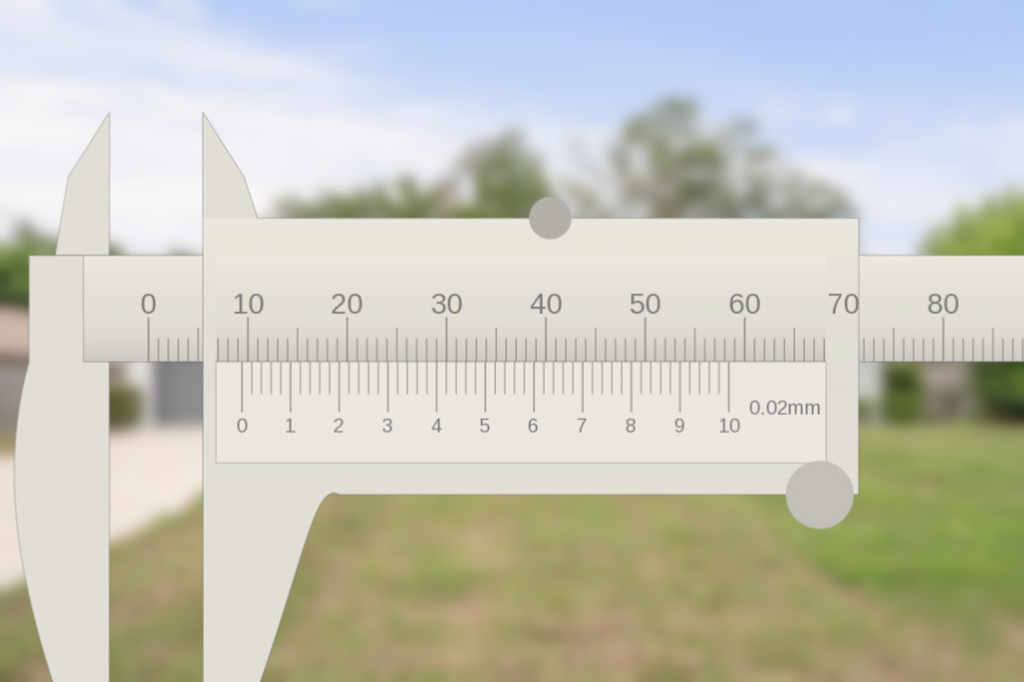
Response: 9.4; mm
